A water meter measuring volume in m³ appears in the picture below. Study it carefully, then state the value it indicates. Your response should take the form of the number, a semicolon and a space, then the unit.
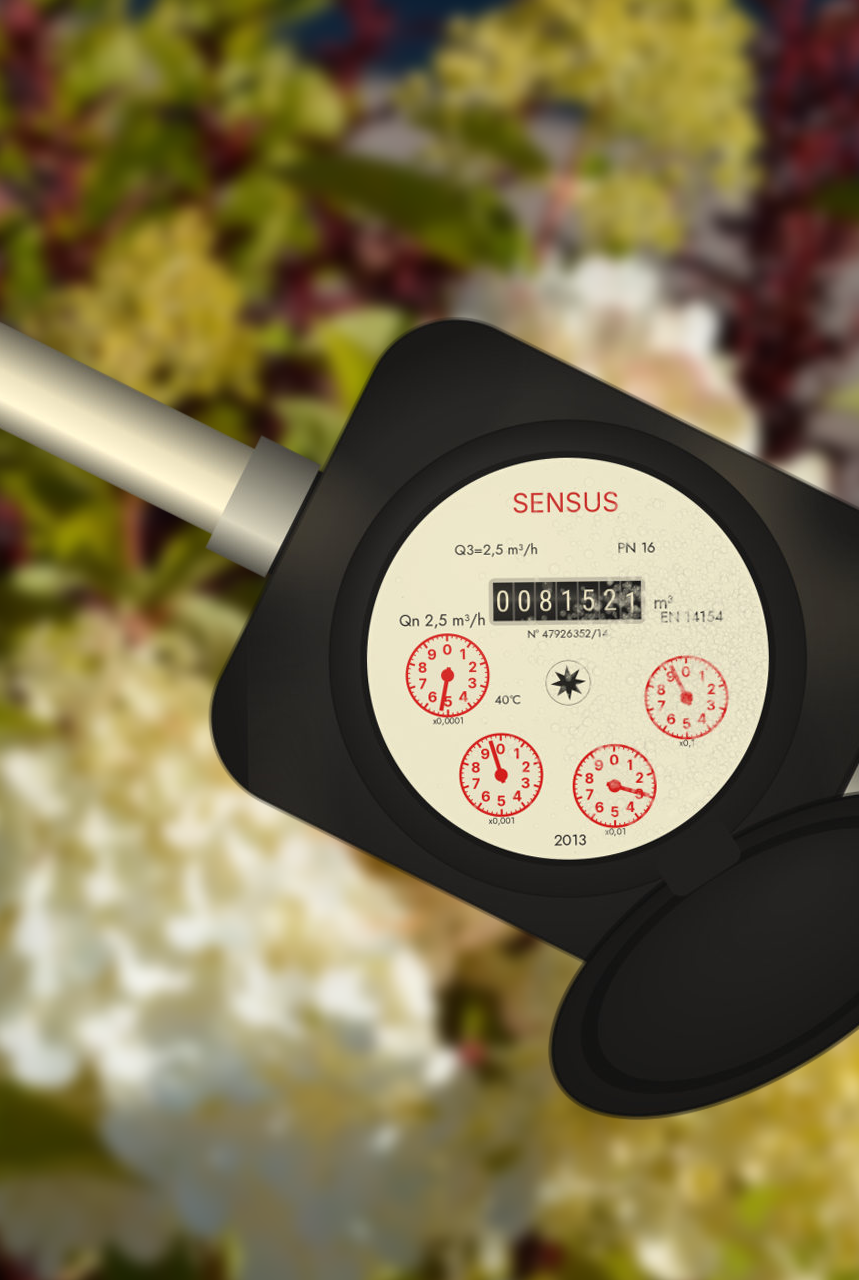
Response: 81520.9295; m³
